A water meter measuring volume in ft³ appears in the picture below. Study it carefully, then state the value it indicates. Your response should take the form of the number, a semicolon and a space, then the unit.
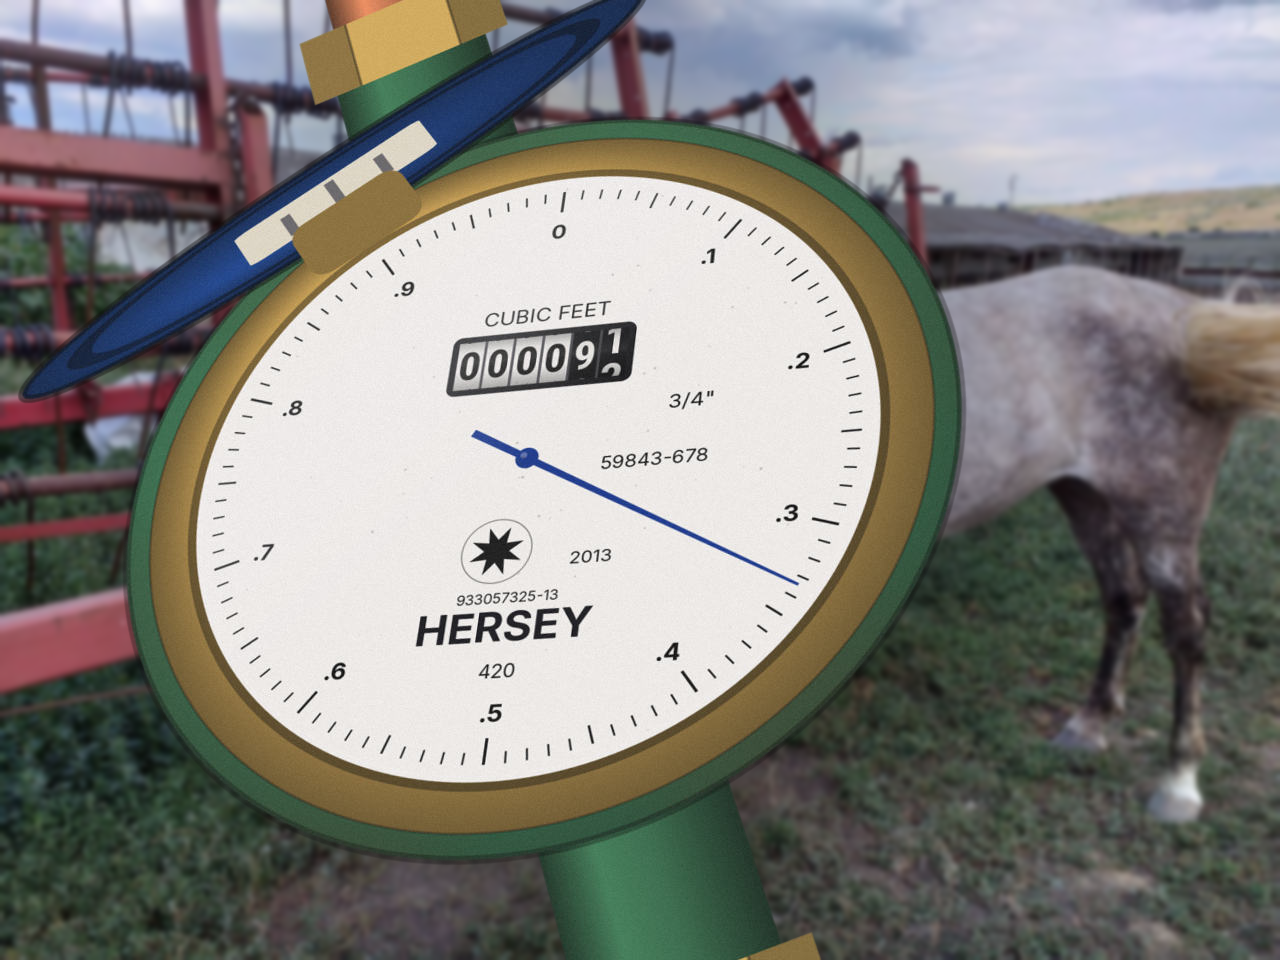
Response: 91.33; ft³
